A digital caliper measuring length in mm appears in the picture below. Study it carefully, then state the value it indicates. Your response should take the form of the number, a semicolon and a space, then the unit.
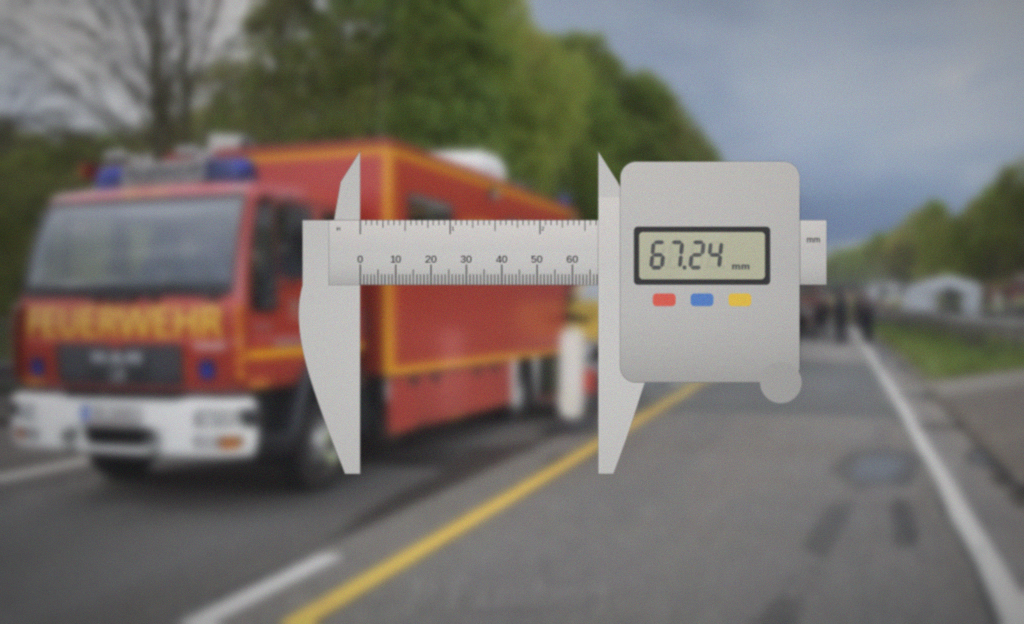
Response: 67.24; mm
